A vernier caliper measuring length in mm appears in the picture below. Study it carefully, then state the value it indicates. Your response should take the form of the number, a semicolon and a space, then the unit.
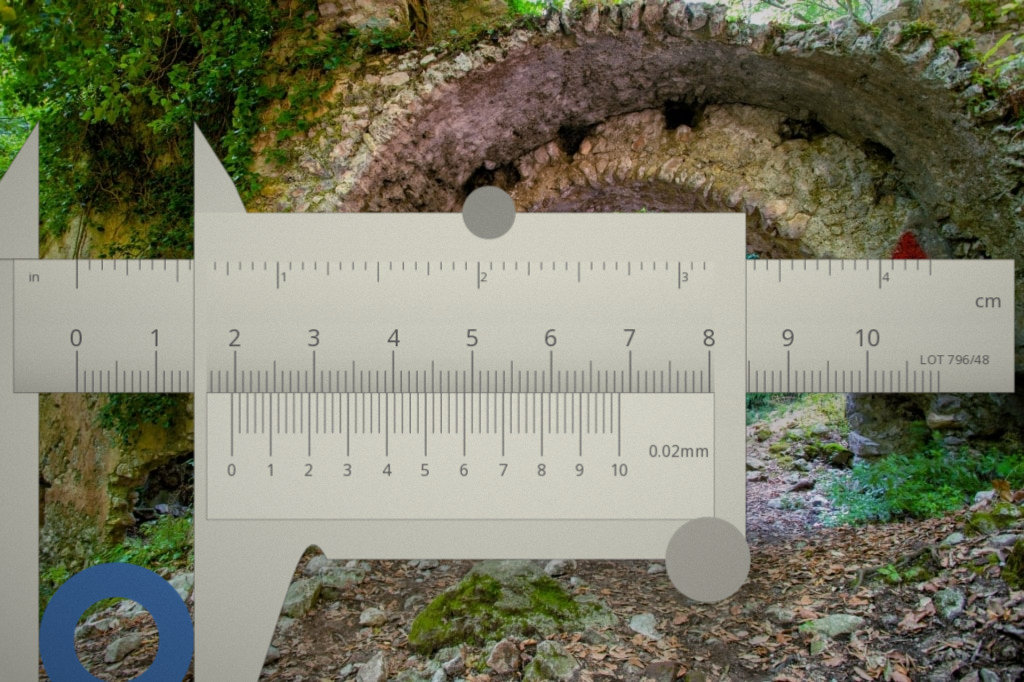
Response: 19.6; mm
